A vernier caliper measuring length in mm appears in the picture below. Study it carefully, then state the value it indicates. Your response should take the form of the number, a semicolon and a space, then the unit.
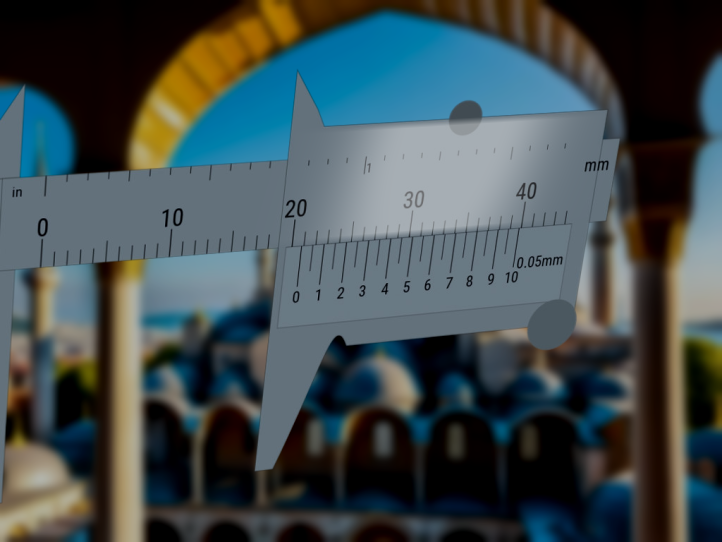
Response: 20.8; mm
